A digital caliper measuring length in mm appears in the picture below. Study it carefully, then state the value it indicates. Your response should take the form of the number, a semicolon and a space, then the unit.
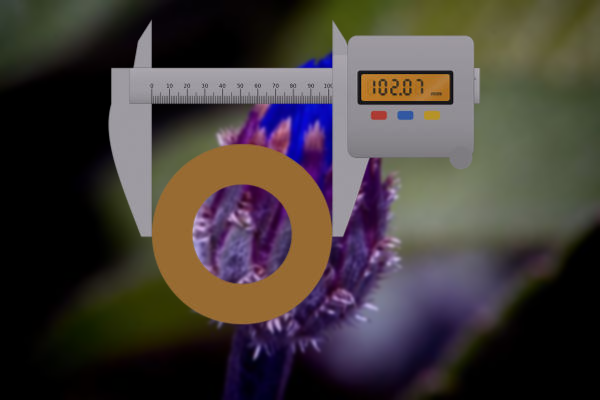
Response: 102.07; mm
